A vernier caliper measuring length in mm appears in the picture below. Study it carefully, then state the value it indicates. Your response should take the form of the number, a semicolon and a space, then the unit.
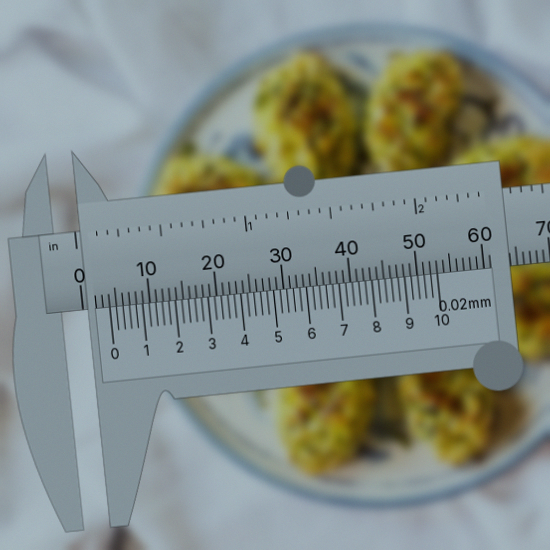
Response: 4.0; mm
